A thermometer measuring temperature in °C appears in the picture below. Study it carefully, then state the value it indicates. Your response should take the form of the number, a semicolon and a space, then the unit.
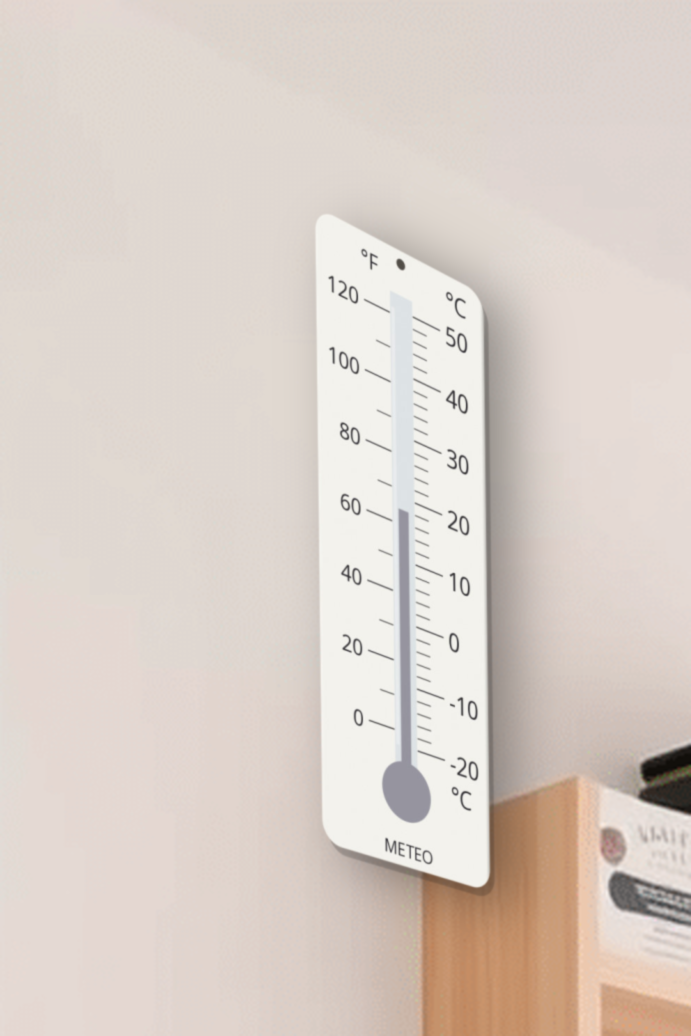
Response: 18; °C
